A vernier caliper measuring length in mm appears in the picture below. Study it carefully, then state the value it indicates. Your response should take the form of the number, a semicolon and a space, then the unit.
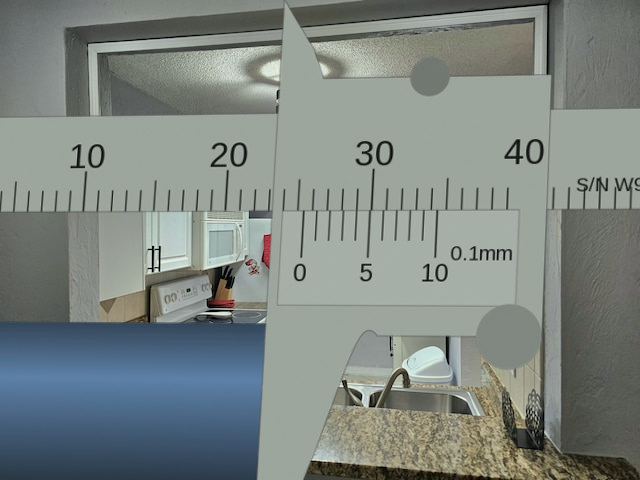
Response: 25.4; mm
